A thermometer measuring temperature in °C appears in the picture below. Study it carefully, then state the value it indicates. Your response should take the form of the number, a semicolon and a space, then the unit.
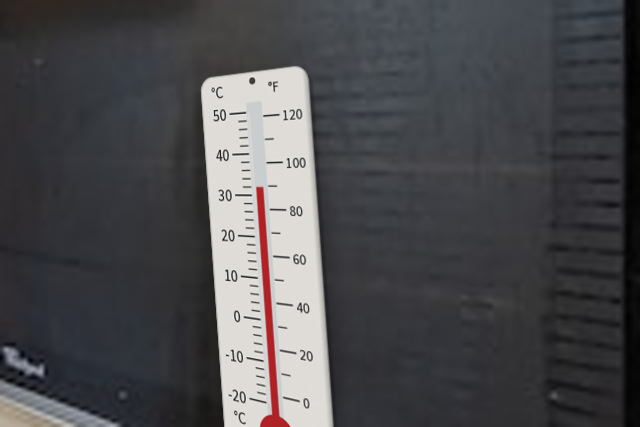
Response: 32; °C
